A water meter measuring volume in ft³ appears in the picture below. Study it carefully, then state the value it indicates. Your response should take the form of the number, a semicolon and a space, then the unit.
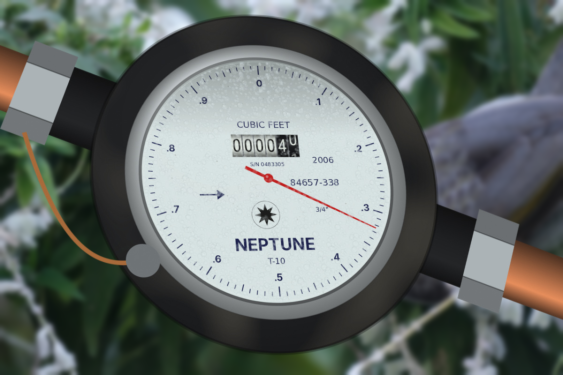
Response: 40.32; ft³
